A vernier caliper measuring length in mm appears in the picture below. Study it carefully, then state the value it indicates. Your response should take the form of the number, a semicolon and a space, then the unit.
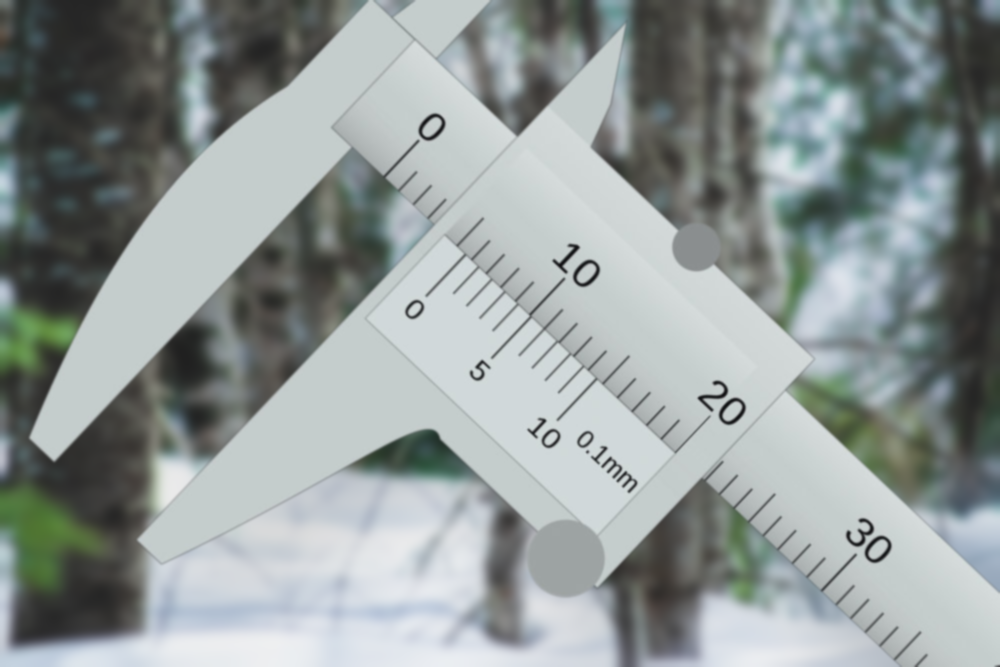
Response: 5.6; mm
